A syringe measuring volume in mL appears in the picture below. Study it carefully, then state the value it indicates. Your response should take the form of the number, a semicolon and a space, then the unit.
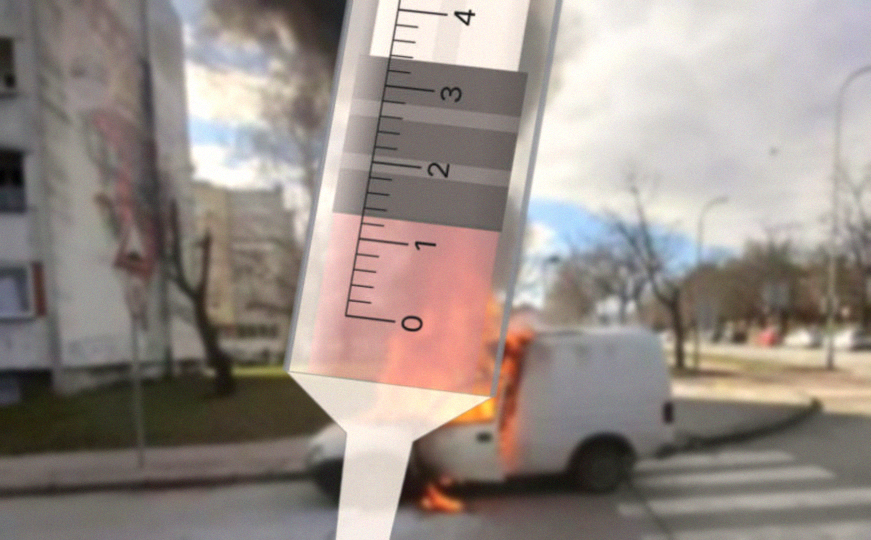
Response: 1.3; mL
